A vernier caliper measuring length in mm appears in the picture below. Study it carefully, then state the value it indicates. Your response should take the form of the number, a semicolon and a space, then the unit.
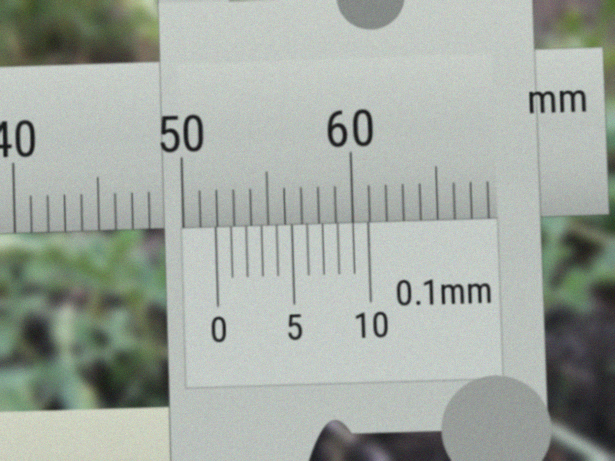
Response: 51.9; mm
